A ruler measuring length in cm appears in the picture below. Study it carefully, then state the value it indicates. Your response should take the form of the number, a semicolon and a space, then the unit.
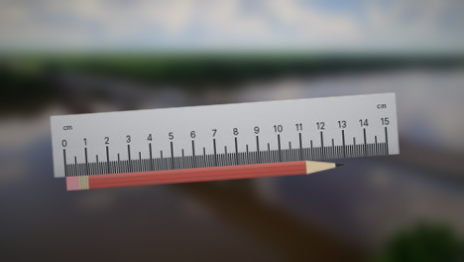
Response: 13; cm
